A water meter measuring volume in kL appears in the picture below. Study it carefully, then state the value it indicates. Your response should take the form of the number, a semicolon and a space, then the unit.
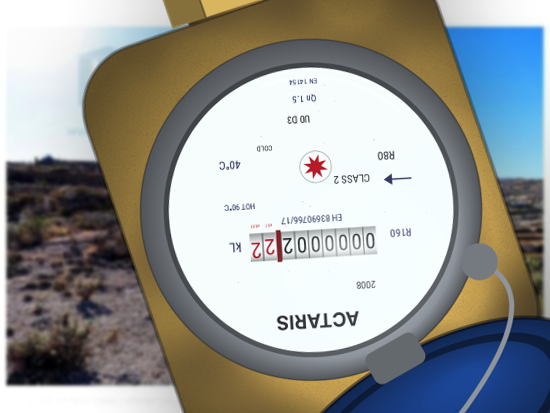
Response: 2.22; kL
